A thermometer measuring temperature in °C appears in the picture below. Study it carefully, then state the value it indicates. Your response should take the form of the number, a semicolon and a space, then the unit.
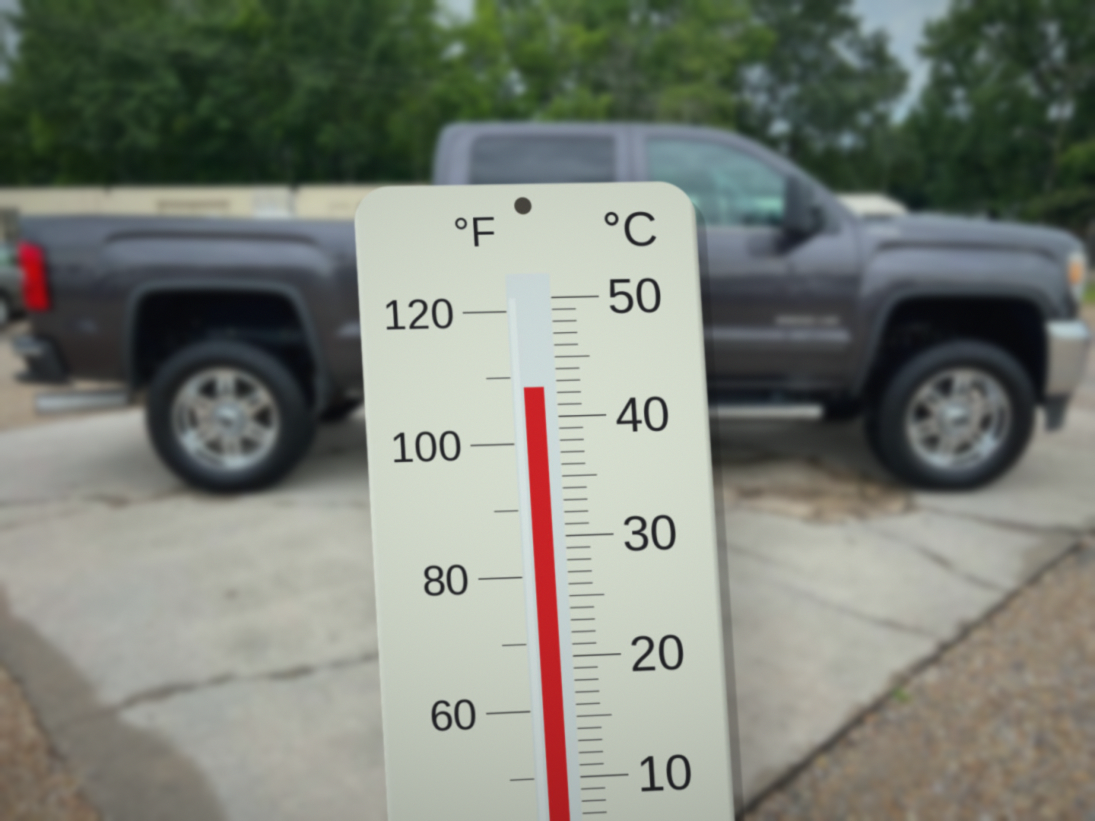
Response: 42.5; °C
